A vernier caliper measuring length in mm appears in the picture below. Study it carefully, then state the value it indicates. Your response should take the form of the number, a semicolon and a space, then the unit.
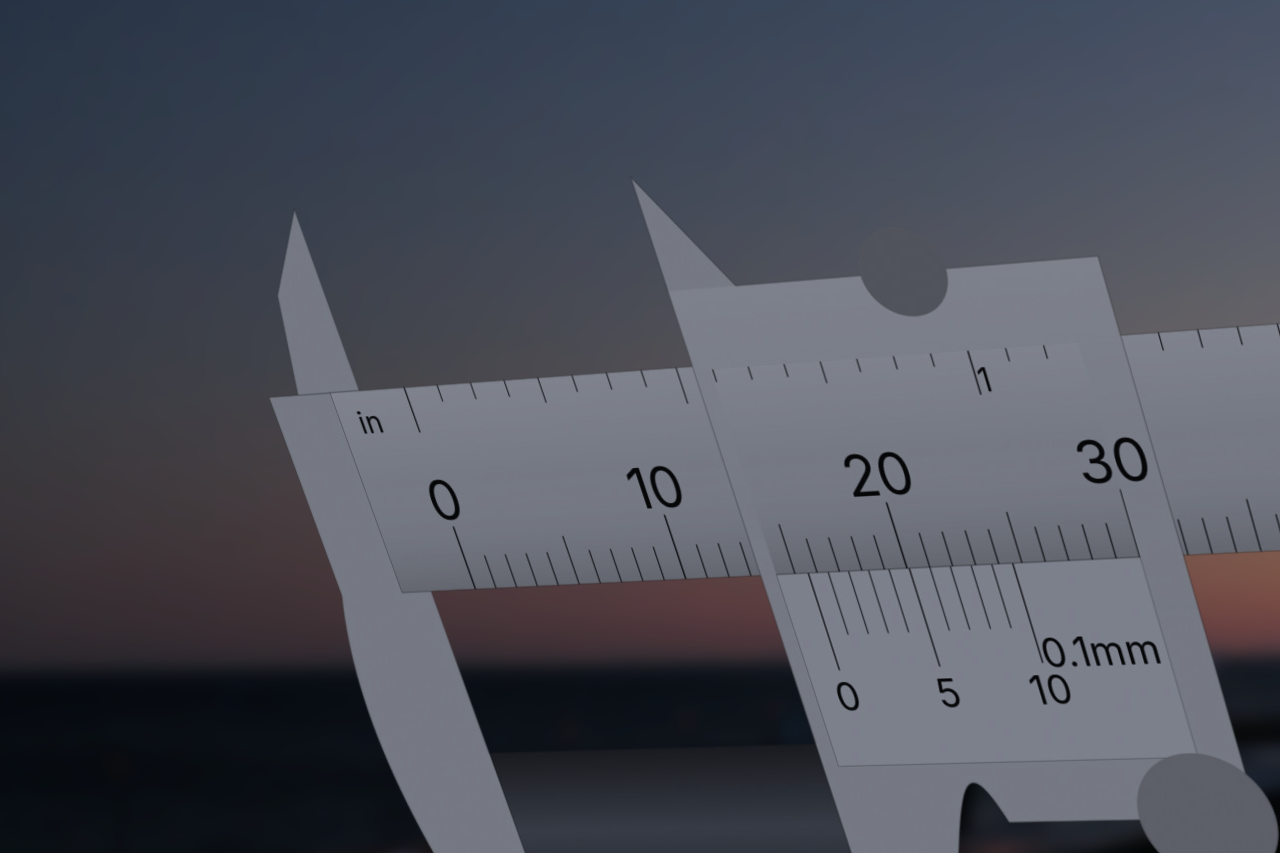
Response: 15.6; mm
